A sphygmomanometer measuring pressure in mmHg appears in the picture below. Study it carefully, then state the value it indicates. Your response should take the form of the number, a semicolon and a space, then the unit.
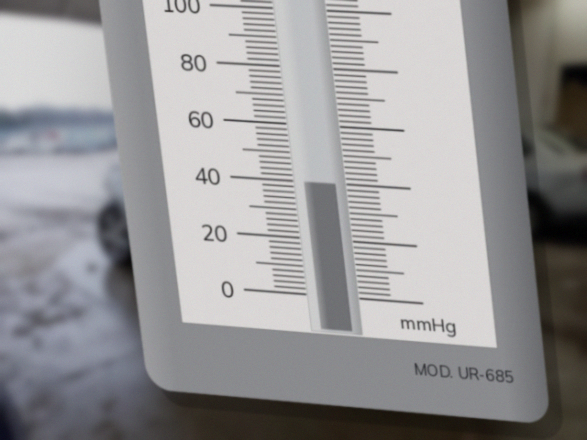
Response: 40; mmHg
